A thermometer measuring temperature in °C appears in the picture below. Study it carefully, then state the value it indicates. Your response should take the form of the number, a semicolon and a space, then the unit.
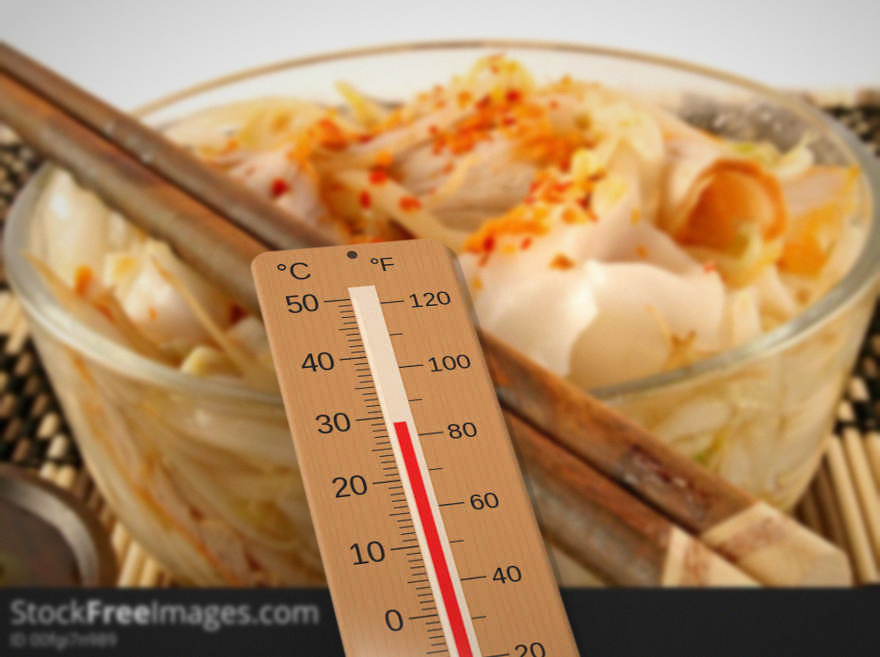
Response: 29; °C
